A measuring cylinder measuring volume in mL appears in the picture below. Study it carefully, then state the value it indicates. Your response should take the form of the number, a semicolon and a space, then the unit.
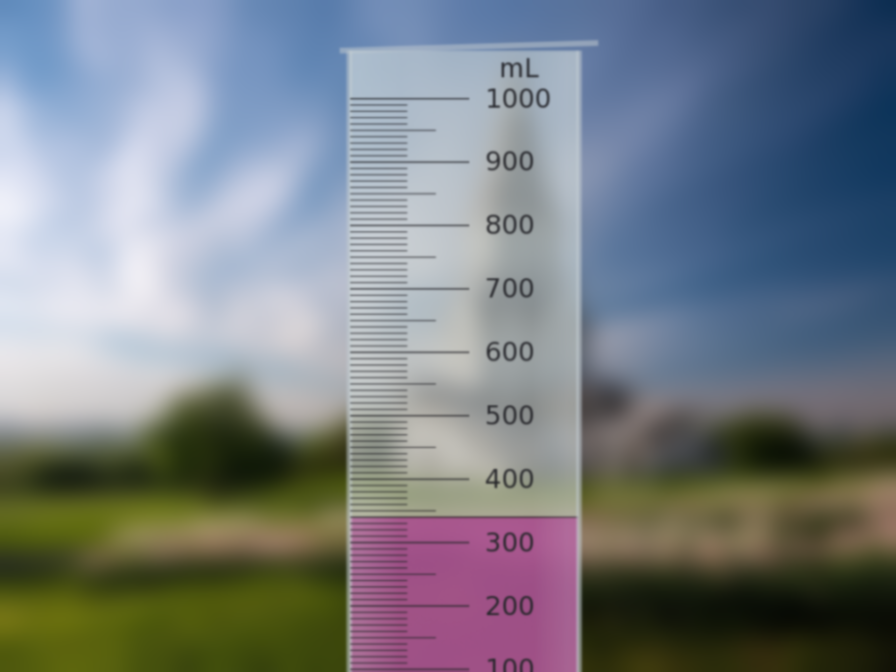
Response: 340; mL
